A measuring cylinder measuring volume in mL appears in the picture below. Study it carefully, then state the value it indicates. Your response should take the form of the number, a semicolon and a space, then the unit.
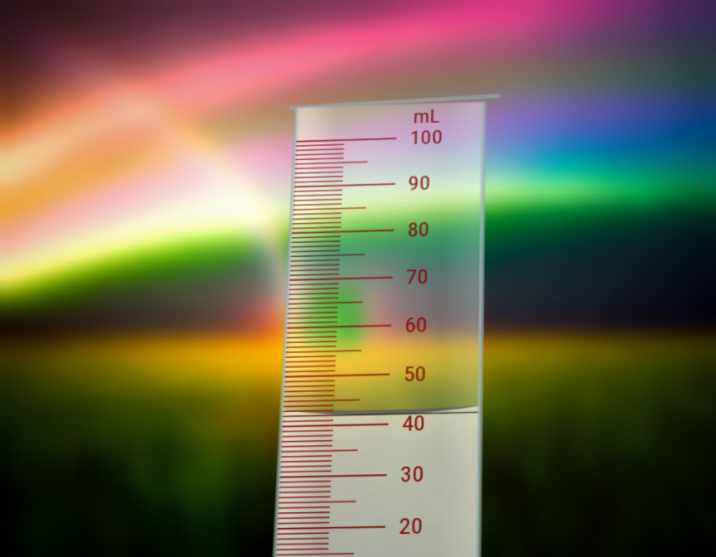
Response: 42; mL
